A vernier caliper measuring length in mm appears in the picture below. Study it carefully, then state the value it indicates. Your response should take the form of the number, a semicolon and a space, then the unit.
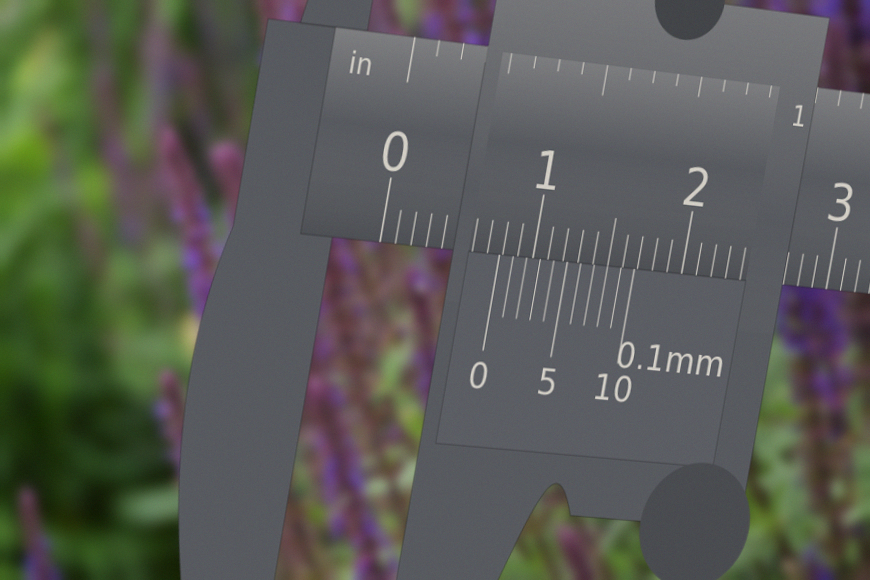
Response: 7.8; mm
